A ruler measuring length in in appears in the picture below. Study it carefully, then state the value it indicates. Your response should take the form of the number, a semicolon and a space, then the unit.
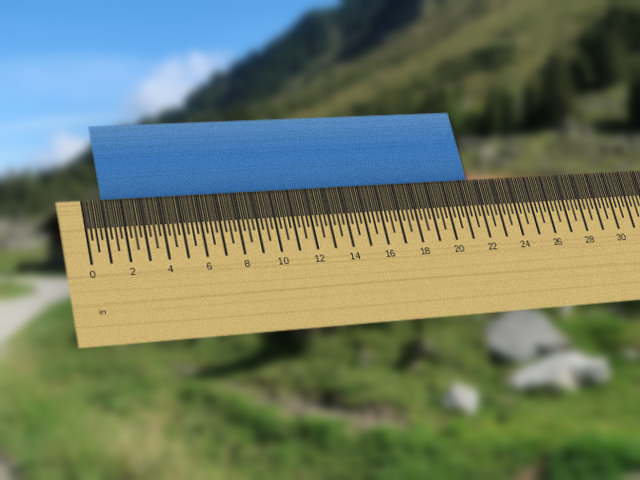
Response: 20.5; in
